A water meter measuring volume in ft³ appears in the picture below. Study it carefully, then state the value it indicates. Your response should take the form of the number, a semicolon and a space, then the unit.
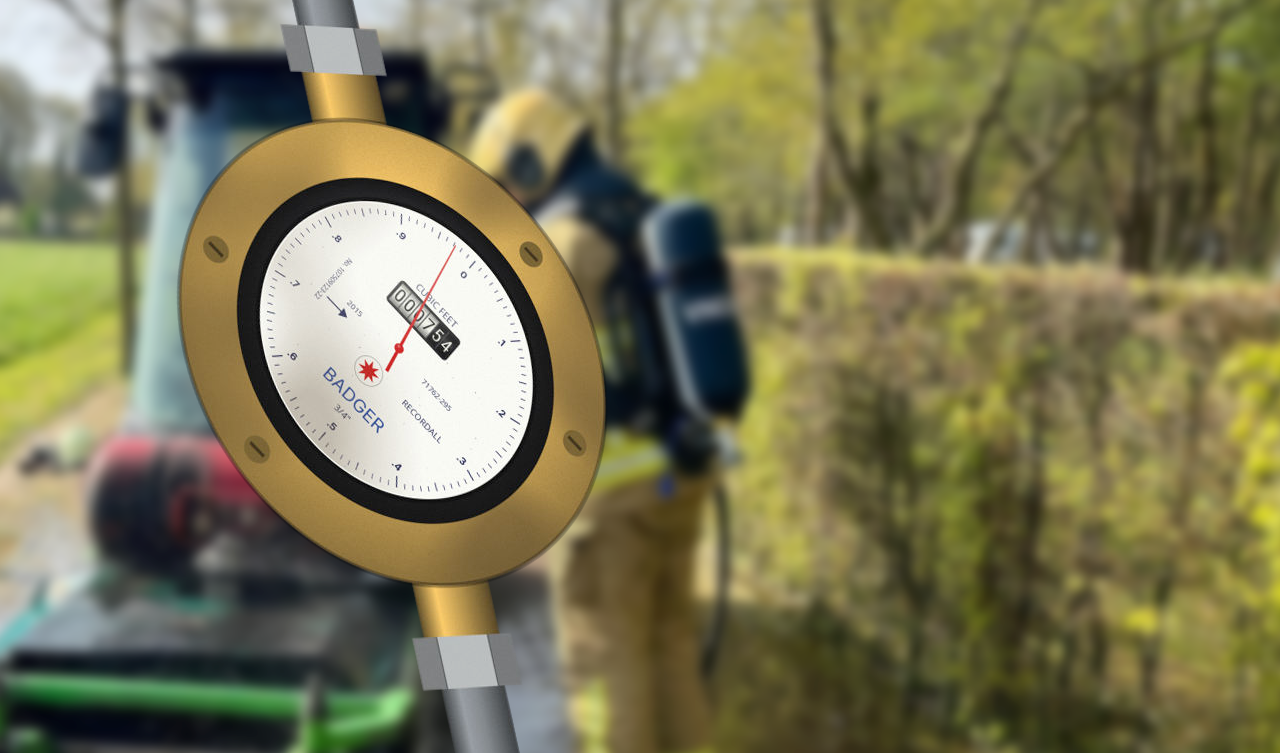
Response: 753.97; ft³
